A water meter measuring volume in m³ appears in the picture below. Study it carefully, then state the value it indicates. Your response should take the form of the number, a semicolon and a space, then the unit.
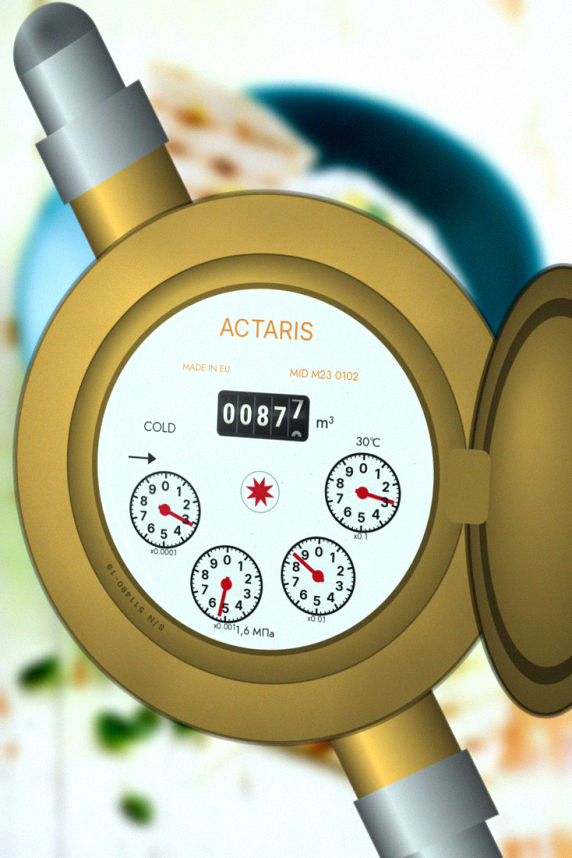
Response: 877.2853; m³
